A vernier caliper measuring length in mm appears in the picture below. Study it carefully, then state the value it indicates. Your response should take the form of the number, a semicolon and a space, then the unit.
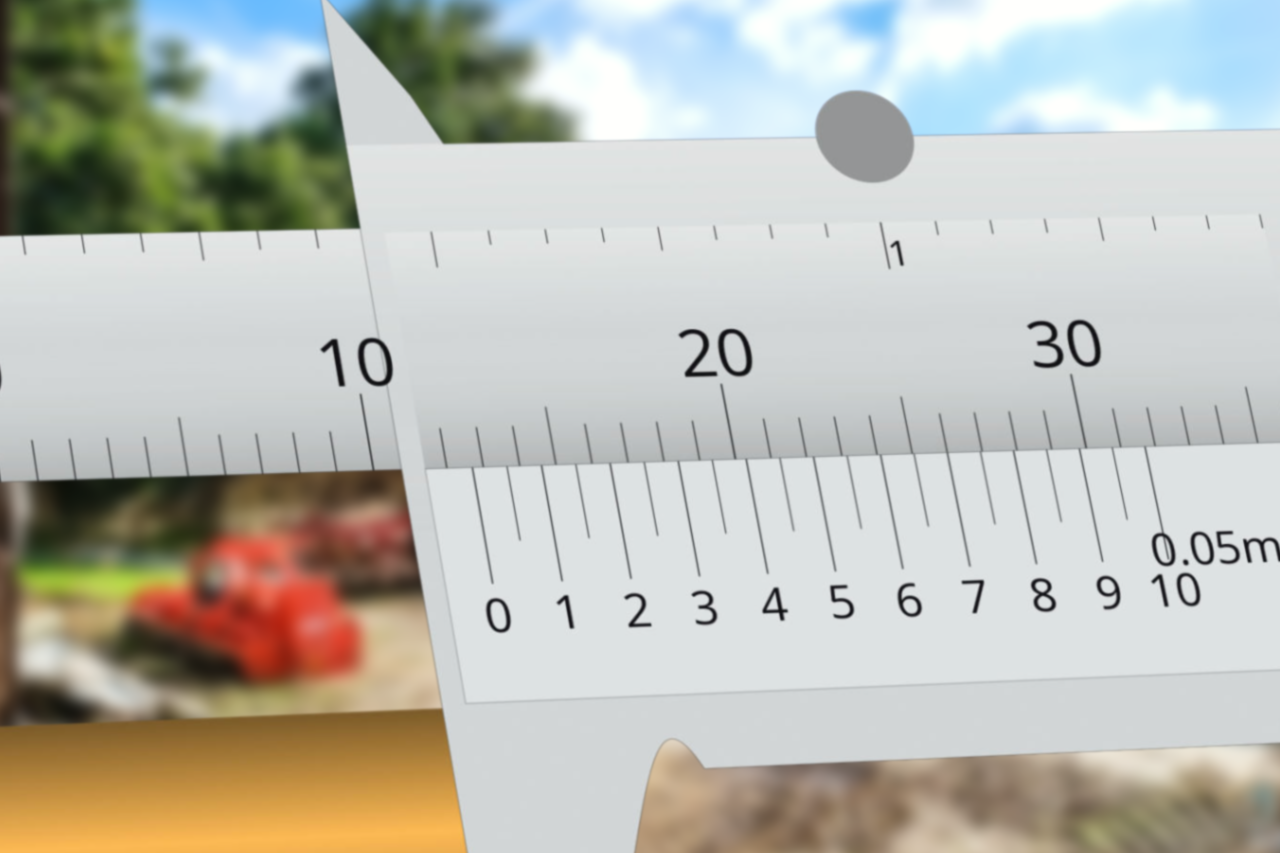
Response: 12.70; mm
